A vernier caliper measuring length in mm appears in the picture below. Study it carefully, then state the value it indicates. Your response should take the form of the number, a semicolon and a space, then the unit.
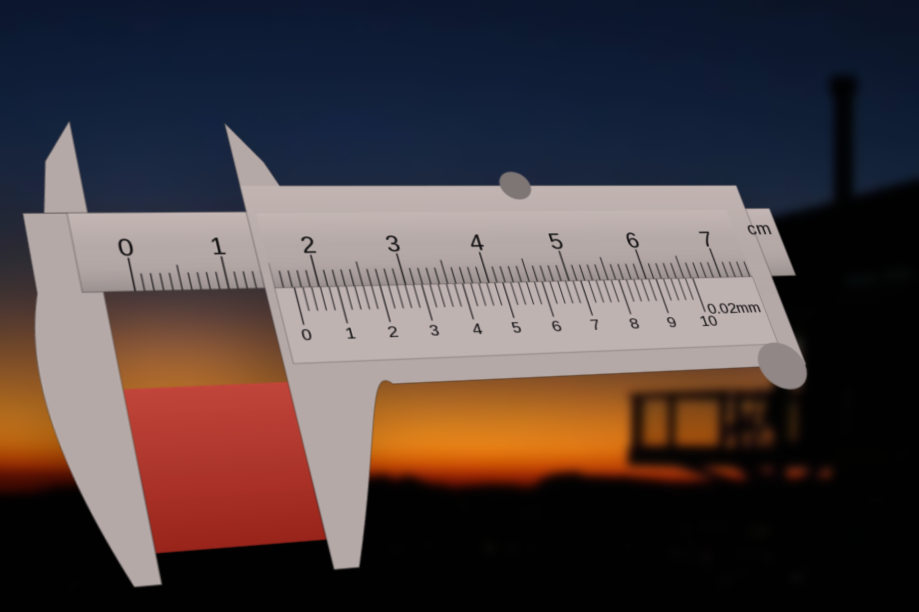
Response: 17.2; mm
